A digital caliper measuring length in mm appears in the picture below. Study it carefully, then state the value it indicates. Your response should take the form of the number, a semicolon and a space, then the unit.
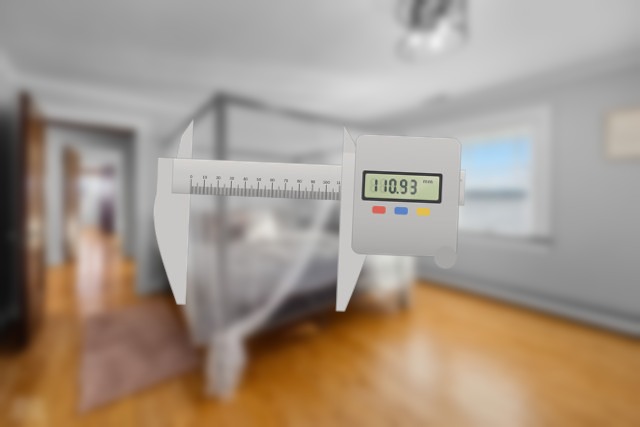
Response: 110.93; mm
